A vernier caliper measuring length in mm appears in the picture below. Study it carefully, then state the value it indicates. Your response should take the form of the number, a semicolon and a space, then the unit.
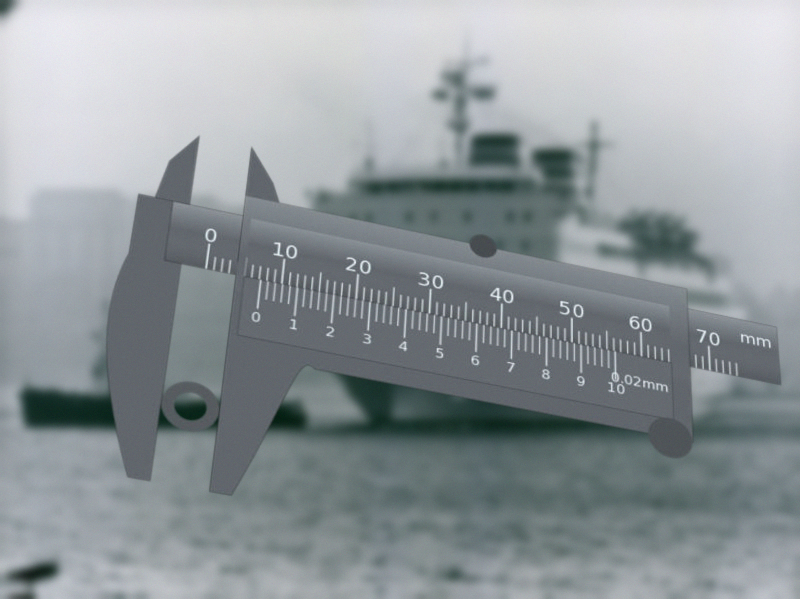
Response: 7.2; mm
